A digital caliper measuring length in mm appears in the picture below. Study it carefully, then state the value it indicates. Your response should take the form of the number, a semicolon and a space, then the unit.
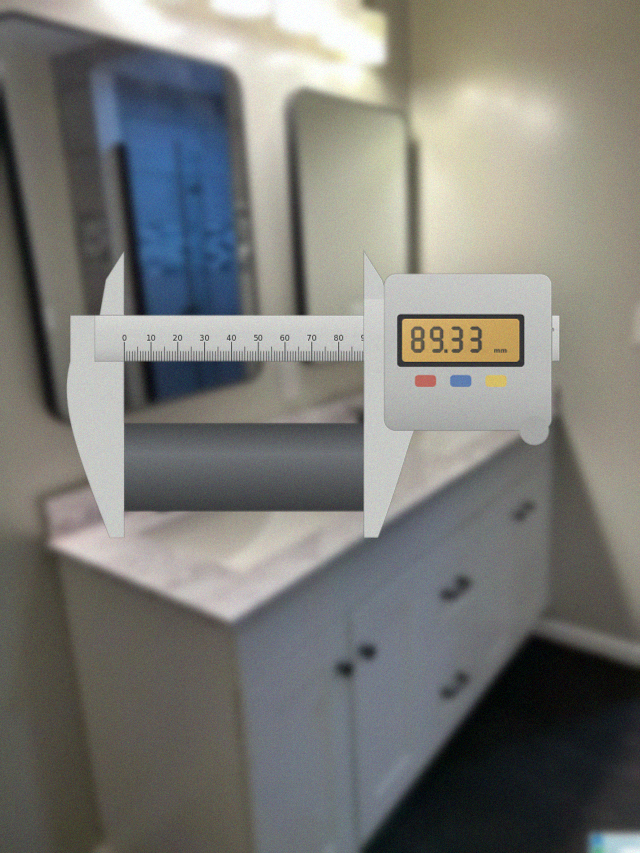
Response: 89.33; mm
